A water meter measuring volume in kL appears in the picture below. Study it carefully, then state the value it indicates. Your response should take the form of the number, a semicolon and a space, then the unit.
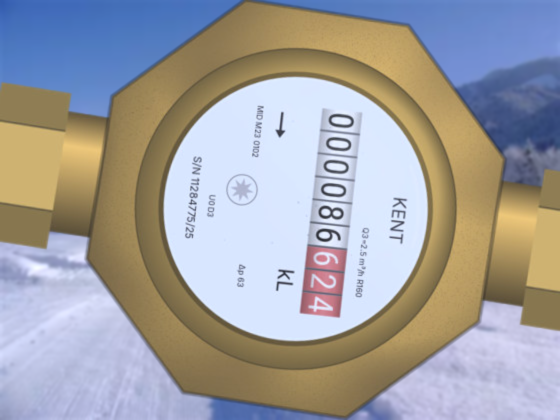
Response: 86.624; kL
